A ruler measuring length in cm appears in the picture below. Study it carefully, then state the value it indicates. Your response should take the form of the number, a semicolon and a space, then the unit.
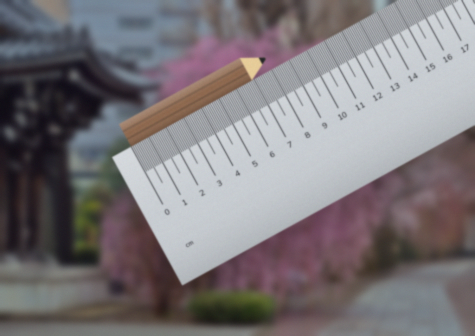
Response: 8; cm
